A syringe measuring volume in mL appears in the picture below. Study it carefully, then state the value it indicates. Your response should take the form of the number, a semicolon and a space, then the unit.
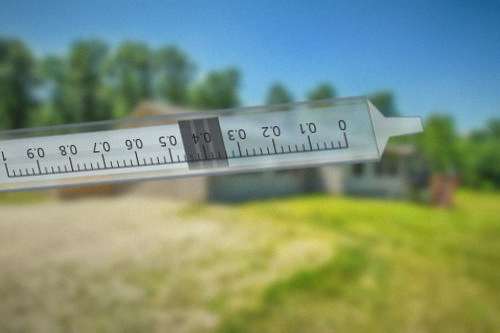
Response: 0.34; mL
